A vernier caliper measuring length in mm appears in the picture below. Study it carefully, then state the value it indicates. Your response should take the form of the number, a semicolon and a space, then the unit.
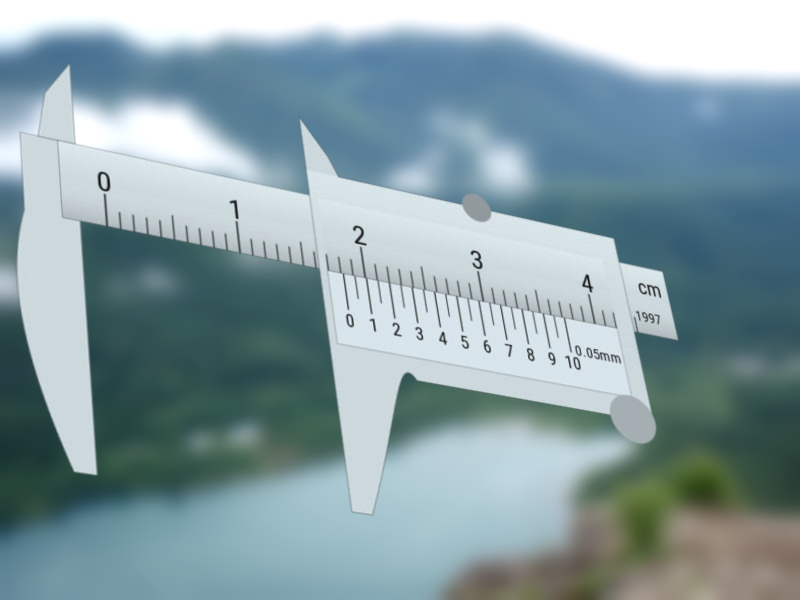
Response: 18.2; mm
